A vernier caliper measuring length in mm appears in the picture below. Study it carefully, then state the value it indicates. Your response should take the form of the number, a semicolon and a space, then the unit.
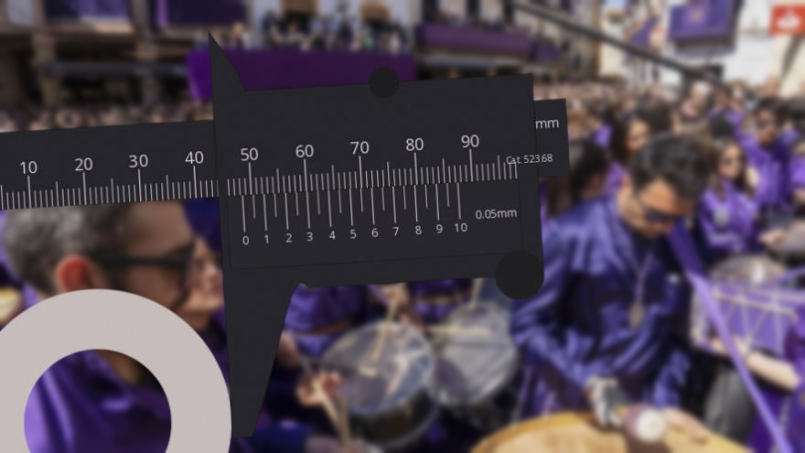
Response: 48.4; mm
